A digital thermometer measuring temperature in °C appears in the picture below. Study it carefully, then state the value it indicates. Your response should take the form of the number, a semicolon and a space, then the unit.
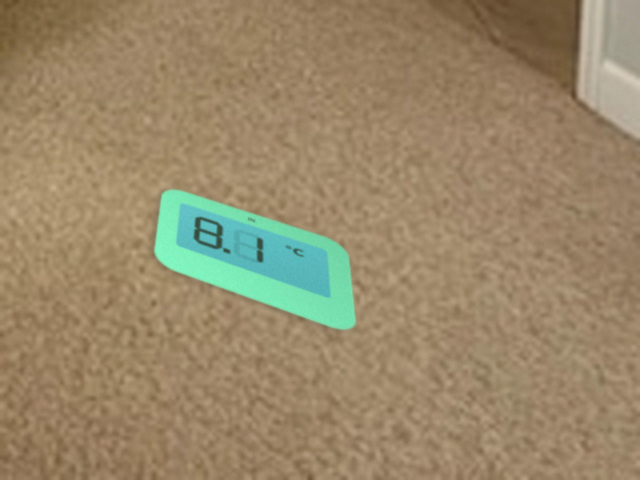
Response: 8.1; °C
